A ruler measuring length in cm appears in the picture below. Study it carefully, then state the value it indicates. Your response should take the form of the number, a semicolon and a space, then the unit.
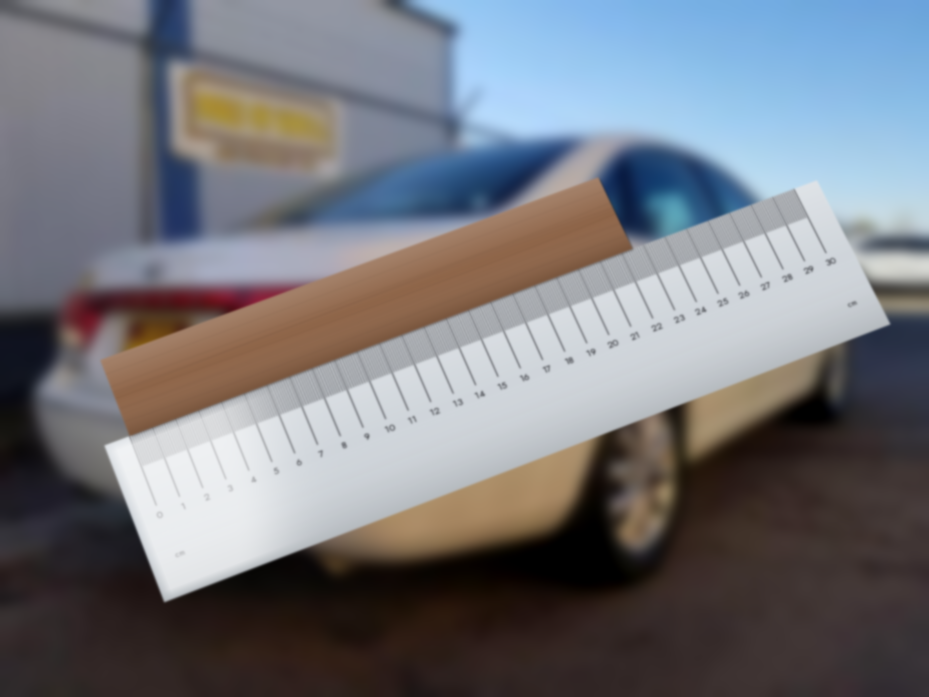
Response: 22.5; cm
